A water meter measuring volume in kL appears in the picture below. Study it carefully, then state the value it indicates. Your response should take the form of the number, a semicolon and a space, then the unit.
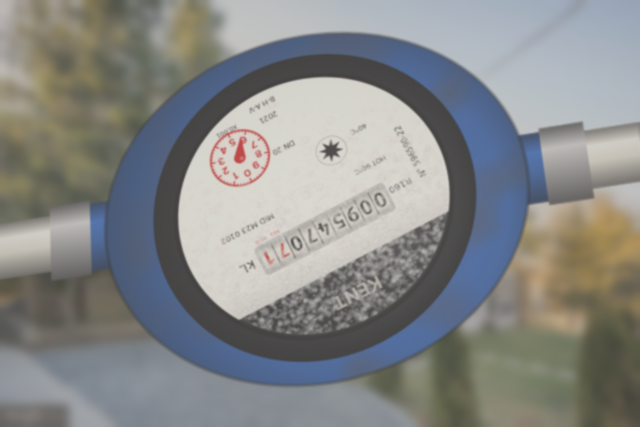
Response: 95470.715; kL
